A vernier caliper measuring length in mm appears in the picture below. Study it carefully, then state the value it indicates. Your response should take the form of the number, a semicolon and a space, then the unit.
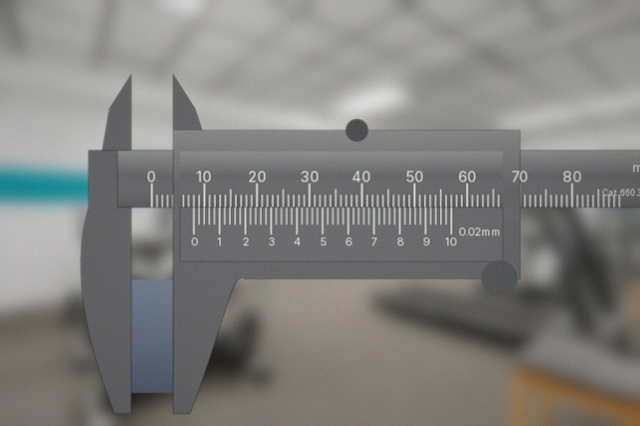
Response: 8.0; mm
